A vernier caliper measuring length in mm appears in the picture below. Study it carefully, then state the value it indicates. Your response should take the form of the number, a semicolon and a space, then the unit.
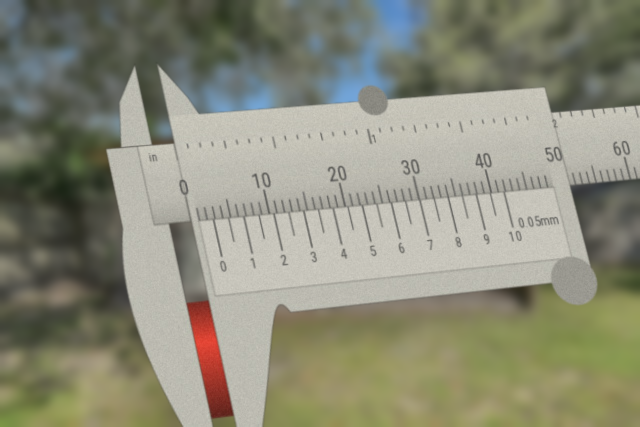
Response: 2.8; mm
